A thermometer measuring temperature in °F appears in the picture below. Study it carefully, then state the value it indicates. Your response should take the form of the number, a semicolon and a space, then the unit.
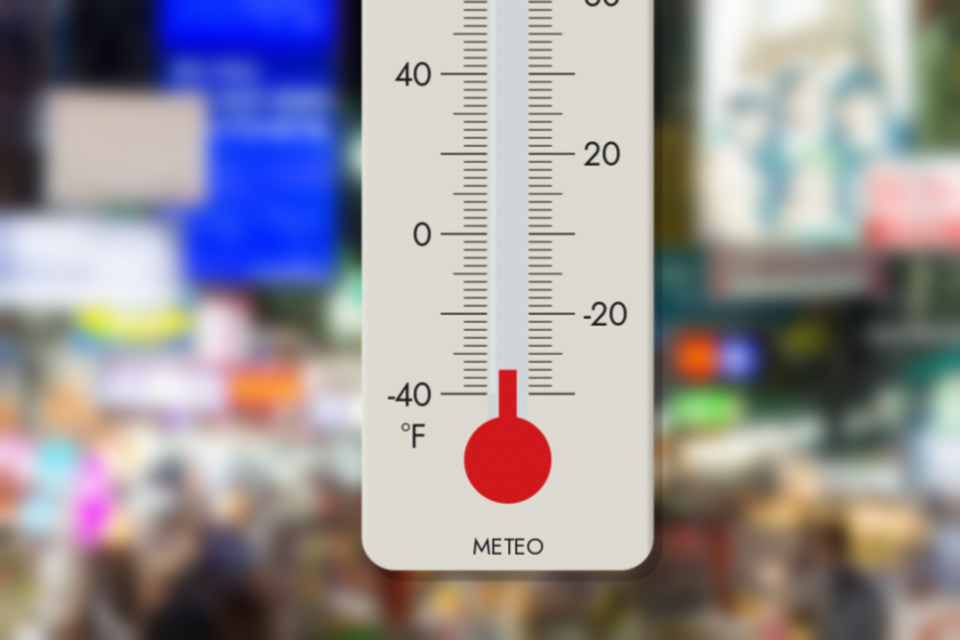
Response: -34; °F
